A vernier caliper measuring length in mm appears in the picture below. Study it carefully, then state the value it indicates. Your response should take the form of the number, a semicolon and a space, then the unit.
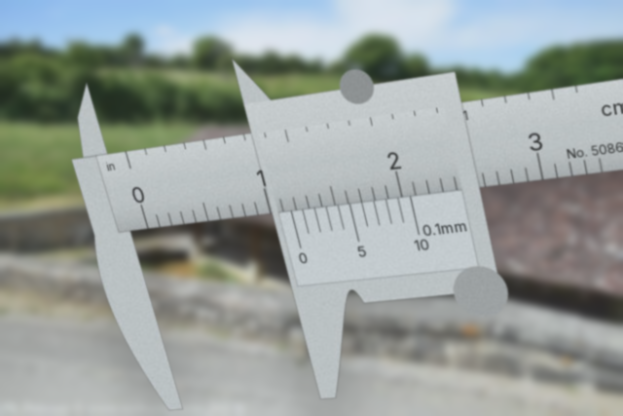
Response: 11.6; mm
